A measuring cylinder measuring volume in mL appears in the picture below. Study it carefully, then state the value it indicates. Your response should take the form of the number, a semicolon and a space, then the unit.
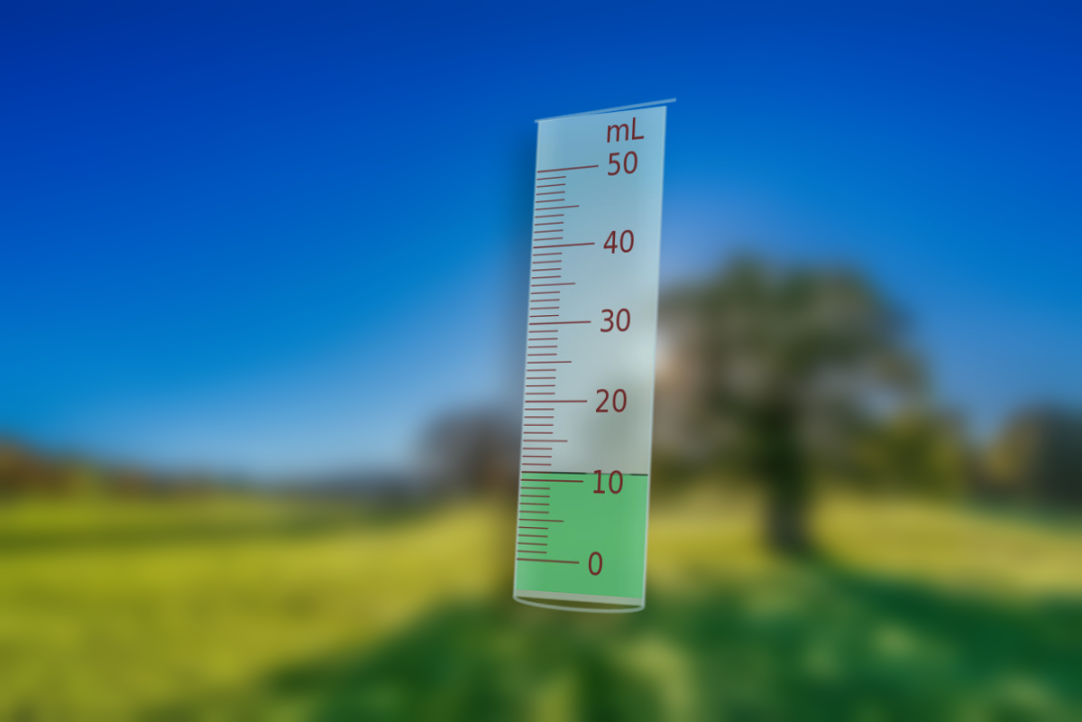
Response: 11; mL
